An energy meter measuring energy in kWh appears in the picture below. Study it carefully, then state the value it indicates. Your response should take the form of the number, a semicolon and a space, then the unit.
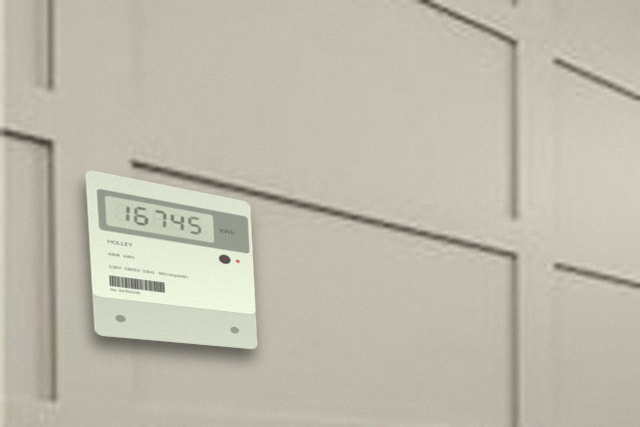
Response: 16745; kWh
